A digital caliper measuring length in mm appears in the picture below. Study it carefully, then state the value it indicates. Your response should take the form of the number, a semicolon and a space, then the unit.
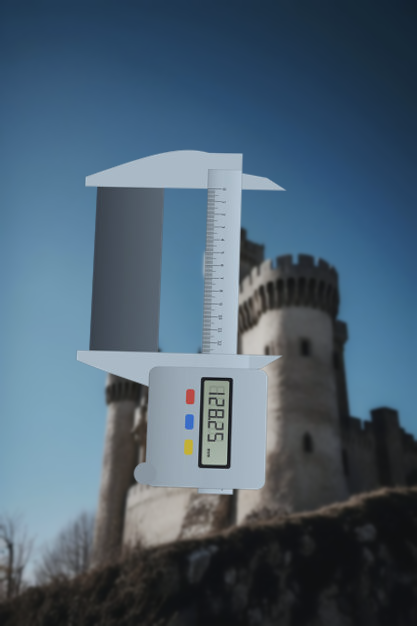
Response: 128.25; mm
